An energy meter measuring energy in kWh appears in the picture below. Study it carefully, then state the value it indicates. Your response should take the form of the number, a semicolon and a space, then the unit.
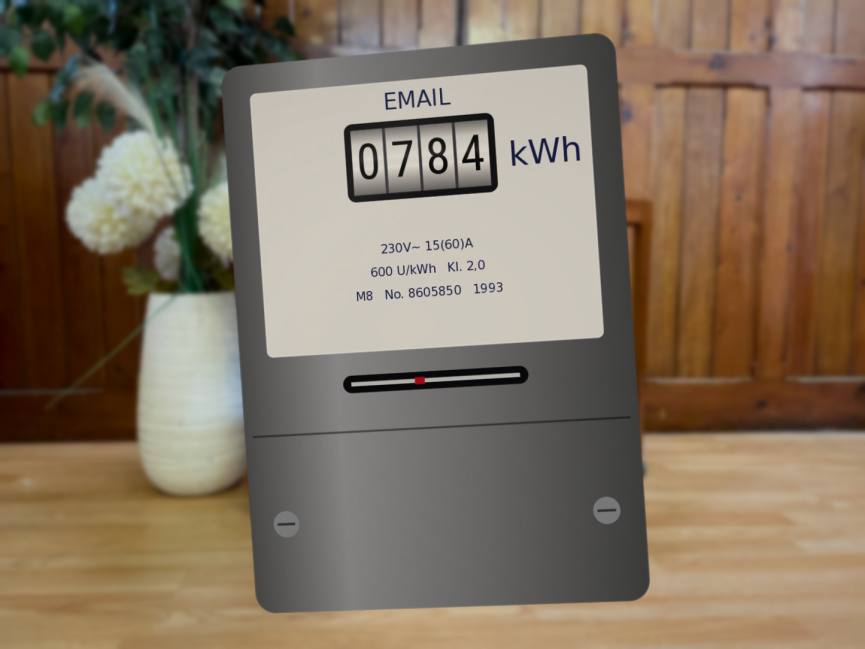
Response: 784; kWh
